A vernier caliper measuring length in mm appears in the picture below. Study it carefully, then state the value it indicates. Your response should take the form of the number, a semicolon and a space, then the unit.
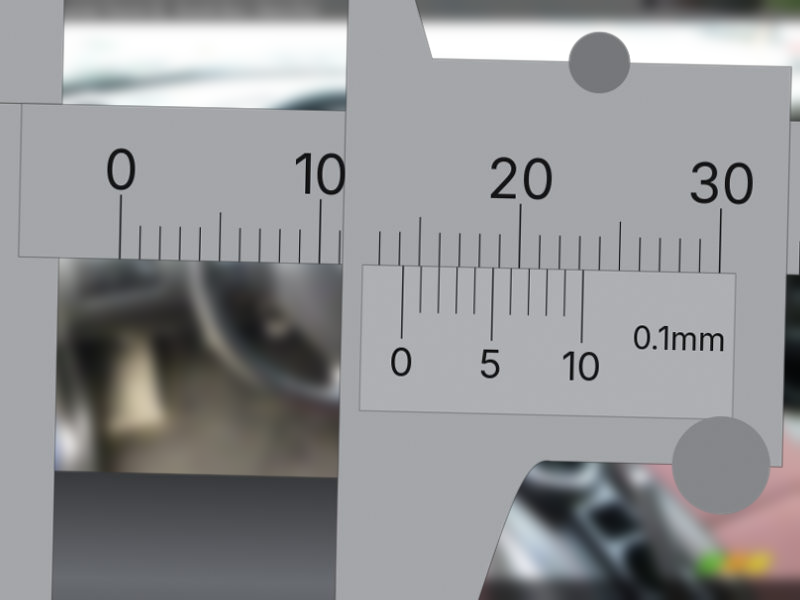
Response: 14.2; mm
